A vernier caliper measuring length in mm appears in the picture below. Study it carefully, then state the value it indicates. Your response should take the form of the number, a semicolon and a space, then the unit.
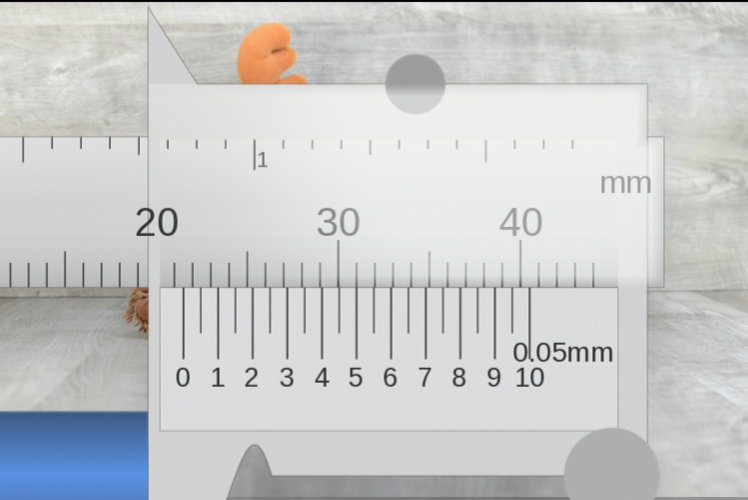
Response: 21.5; mm
